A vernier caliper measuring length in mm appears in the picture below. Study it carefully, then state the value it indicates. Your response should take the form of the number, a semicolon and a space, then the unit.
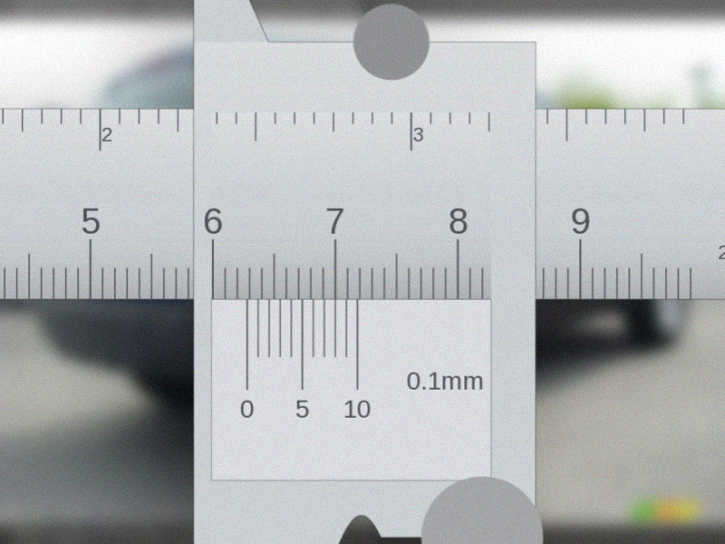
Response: 62.8; mm
